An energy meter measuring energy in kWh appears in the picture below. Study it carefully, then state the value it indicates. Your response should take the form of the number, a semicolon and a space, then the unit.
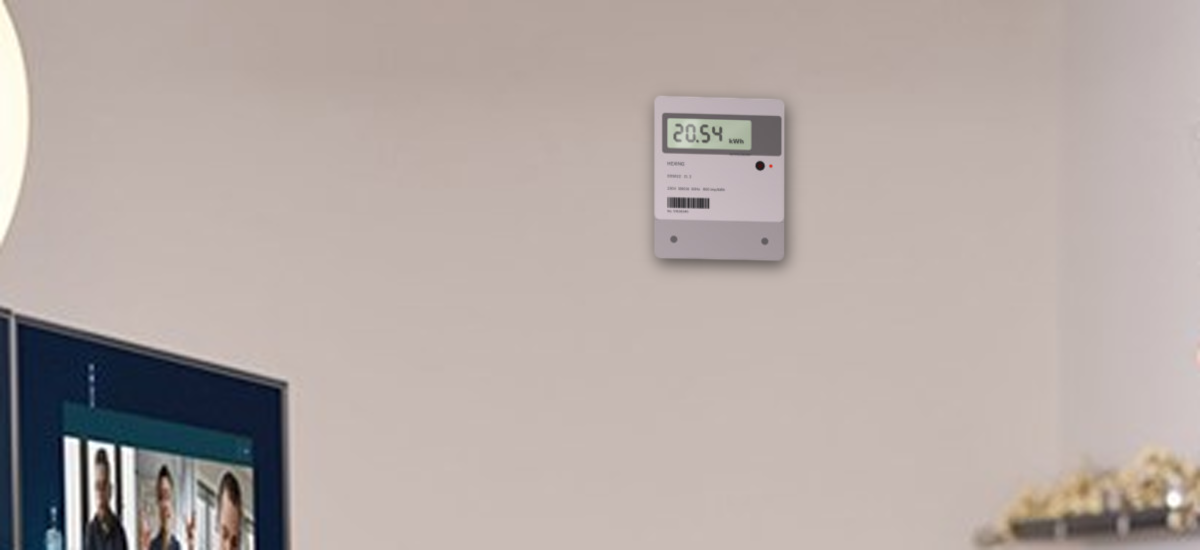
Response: 20.54; kWh
